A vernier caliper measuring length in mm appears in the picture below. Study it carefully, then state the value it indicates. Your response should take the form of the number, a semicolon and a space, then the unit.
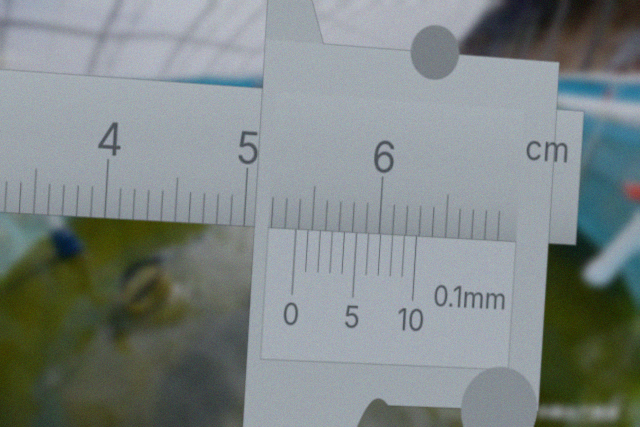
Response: 53.8; mm
